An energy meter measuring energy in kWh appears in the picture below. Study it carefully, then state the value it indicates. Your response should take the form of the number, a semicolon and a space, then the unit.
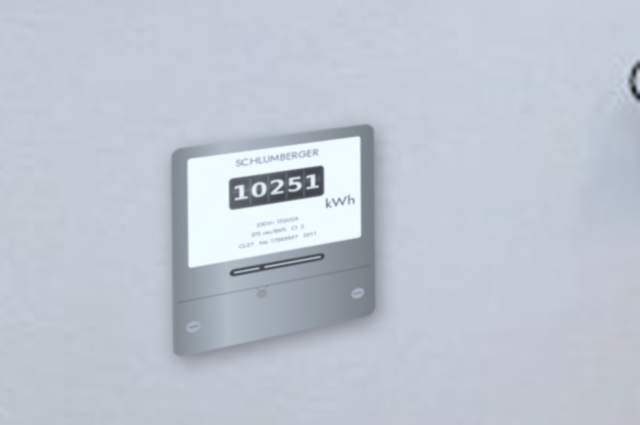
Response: 10251; kWh
